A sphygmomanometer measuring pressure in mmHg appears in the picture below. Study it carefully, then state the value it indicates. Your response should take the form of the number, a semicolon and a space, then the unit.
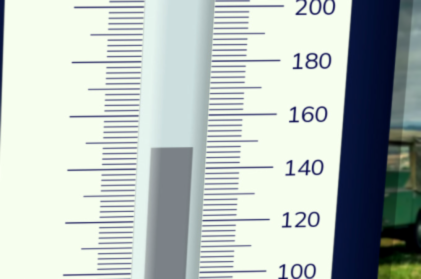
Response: 148; mmHg
